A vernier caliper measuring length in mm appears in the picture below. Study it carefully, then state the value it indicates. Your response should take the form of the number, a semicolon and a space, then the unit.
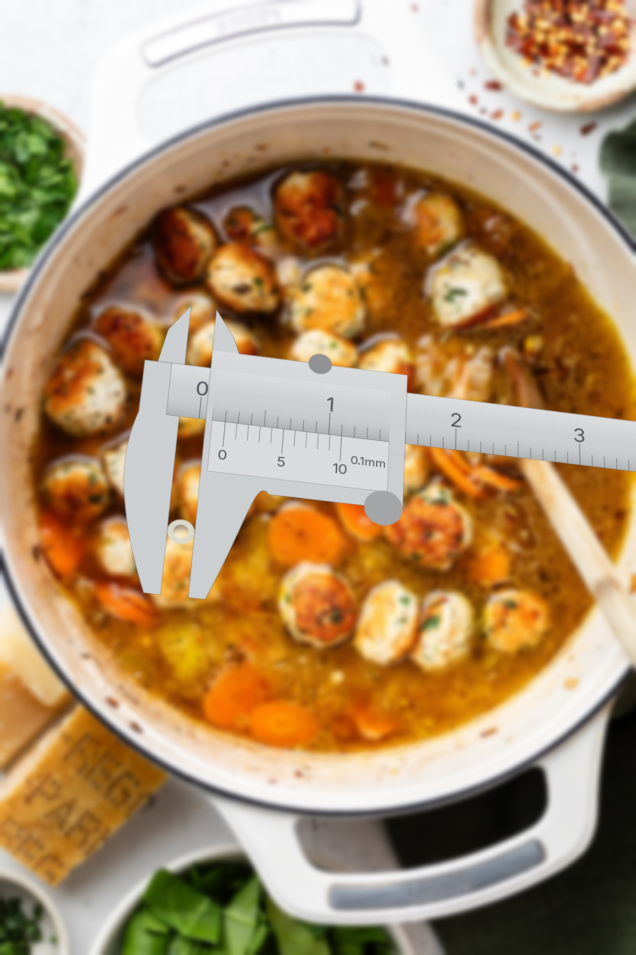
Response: 2.0; mm
